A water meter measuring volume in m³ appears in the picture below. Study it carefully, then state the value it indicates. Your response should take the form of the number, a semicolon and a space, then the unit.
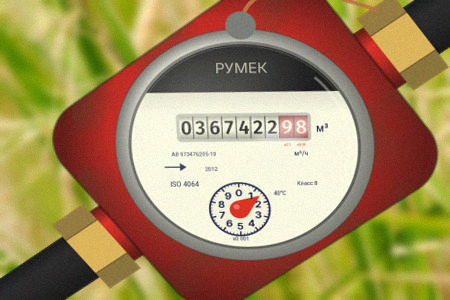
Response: 367422.981; m³
